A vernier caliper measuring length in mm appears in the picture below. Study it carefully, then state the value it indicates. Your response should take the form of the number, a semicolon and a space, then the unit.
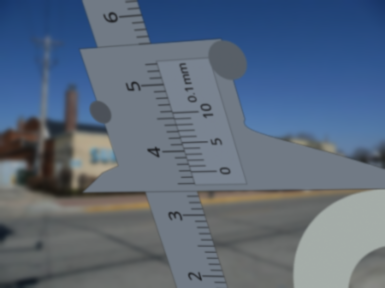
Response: 36.8; mm
